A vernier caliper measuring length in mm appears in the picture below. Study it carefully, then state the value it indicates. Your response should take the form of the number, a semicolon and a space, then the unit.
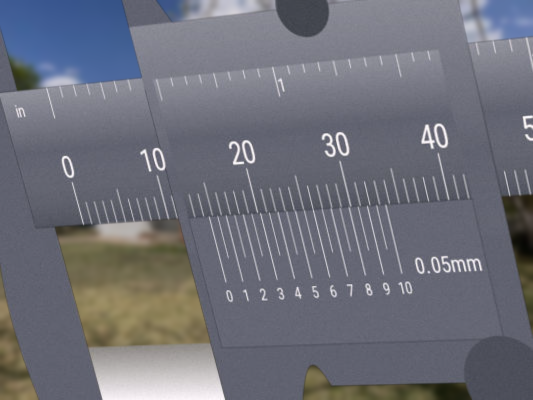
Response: 14.6; mm
